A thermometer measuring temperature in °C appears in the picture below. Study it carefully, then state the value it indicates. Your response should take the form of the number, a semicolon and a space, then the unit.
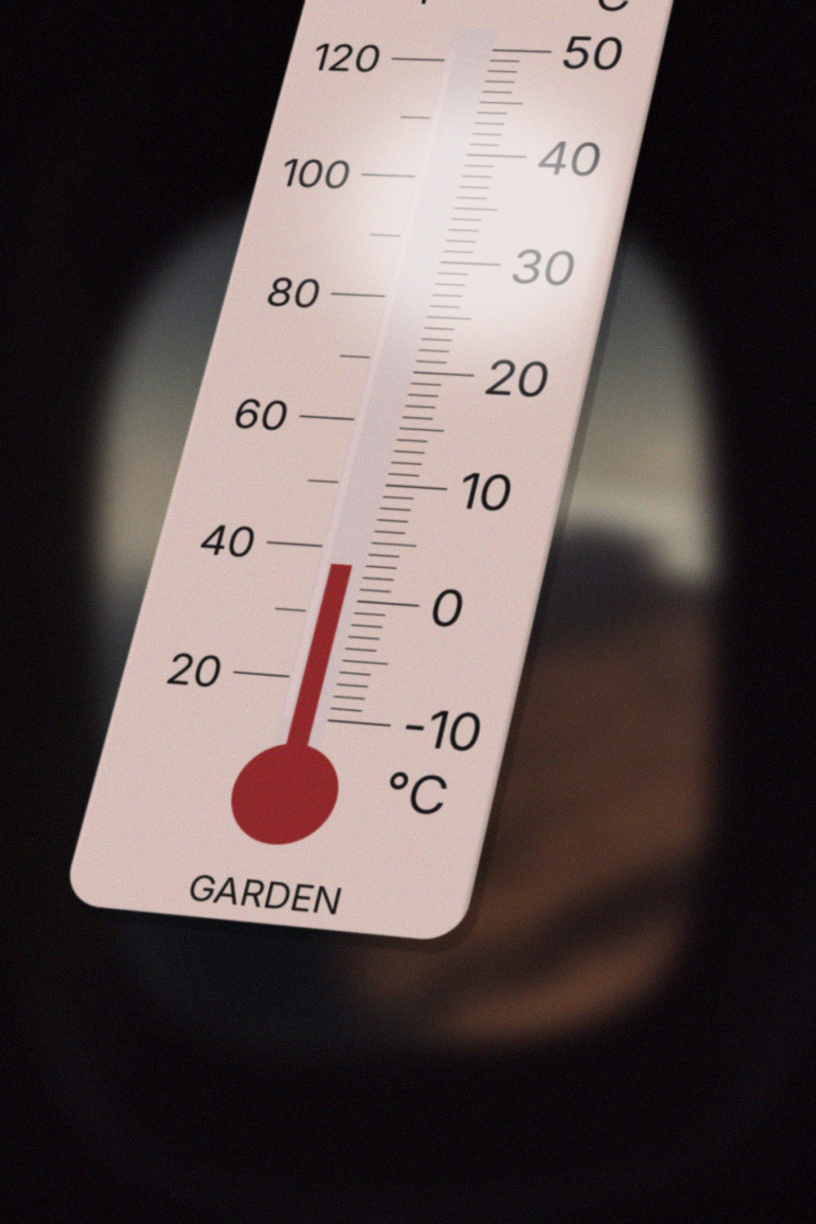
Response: 3; °C
